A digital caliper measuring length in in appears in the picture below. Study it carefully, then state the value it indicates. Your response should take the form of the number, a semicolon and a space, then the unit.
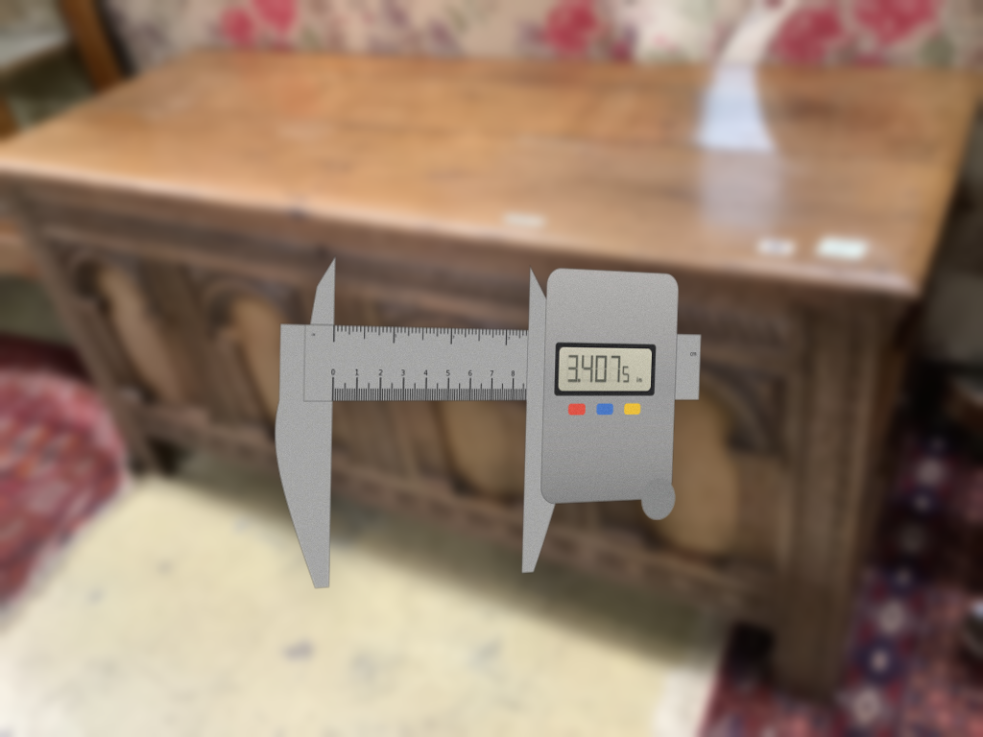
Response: 3.4075; in
